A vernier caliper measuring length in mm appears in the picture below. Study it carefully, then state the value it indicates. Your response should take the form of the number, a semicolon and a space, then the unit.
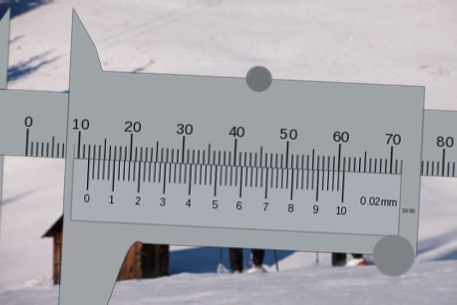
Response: 12.0; mm
